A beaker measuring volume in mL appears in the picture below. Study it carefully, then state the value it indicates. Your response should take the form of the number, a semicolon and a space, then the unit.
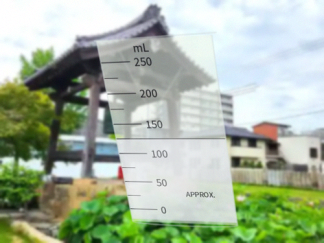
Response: 125; mL
